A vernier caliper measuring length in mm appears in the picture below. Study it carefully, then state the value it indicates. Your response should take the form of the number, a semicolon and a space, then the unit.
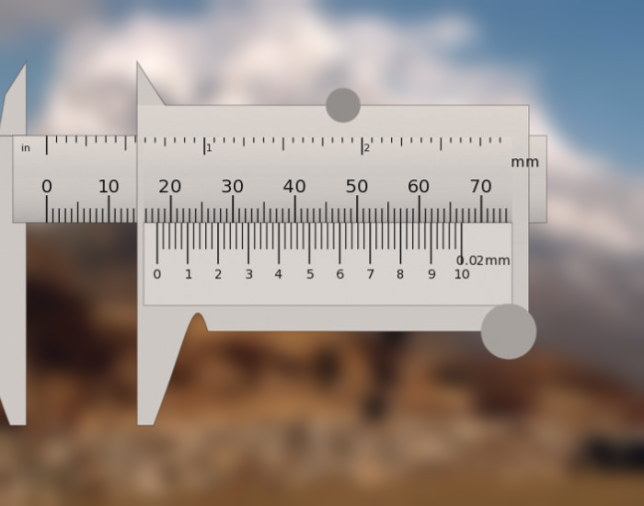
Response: 17.8; mm
